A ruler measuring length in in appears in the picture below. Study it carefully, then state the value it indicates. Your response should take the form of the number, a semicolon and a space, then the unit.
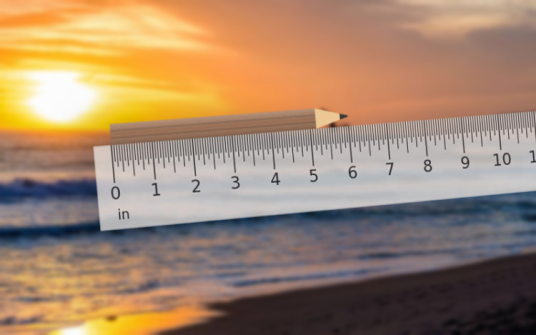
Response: 6; in
